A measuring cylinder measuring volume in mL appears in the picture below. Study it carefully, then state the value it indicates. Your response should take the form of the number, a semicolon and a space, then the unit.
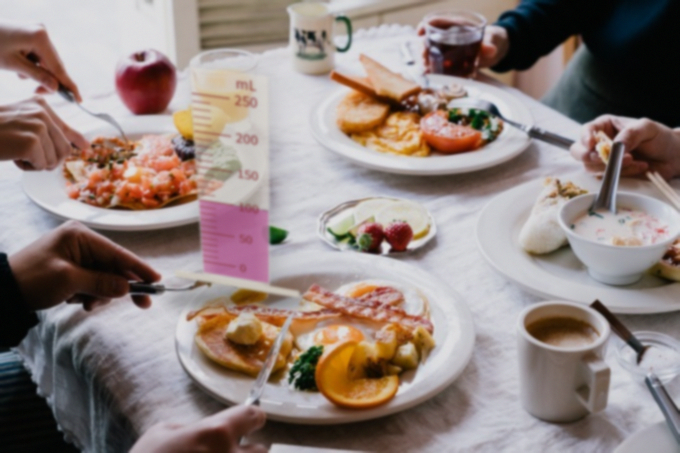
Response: 100; mL
